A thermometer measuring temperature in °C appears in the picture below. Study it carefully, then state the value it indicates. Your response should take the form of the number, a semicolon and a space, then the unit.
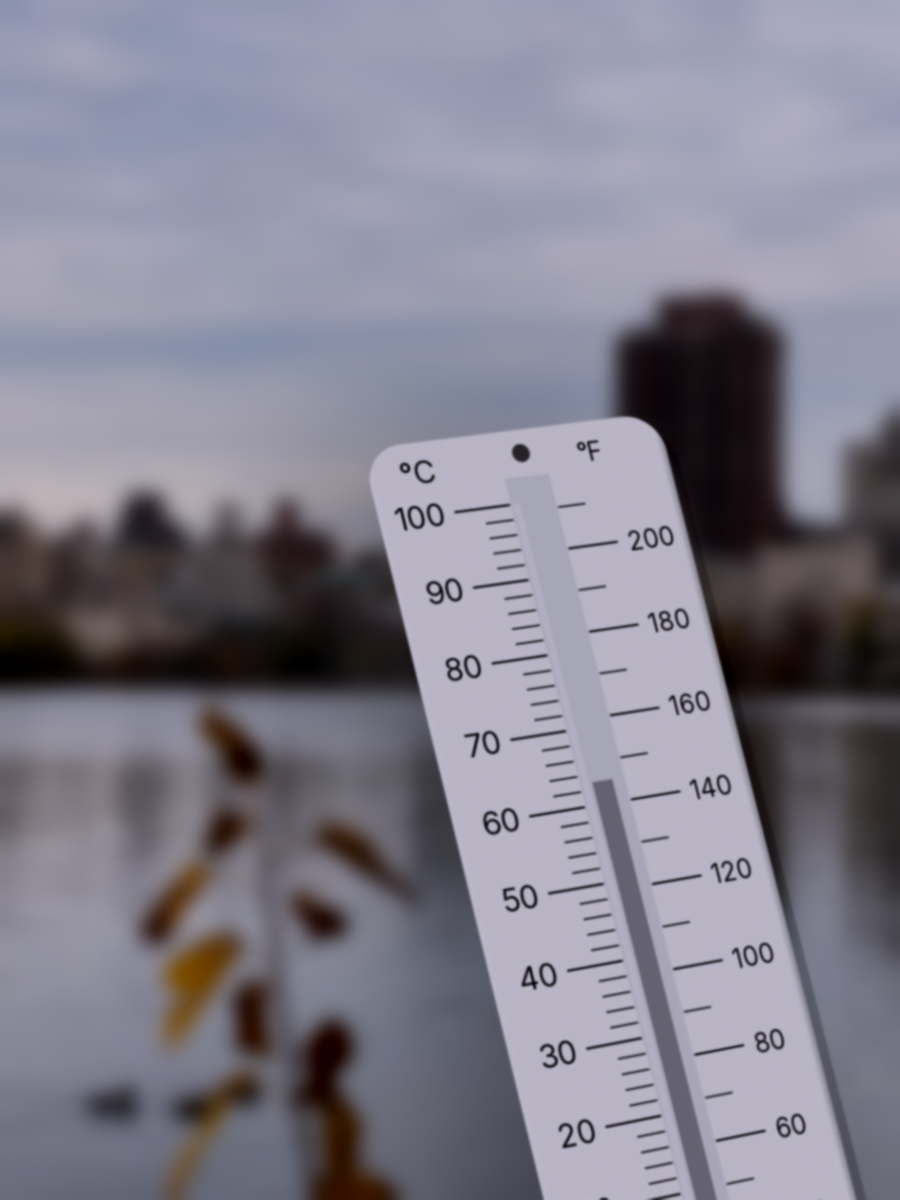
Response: 63; °C
